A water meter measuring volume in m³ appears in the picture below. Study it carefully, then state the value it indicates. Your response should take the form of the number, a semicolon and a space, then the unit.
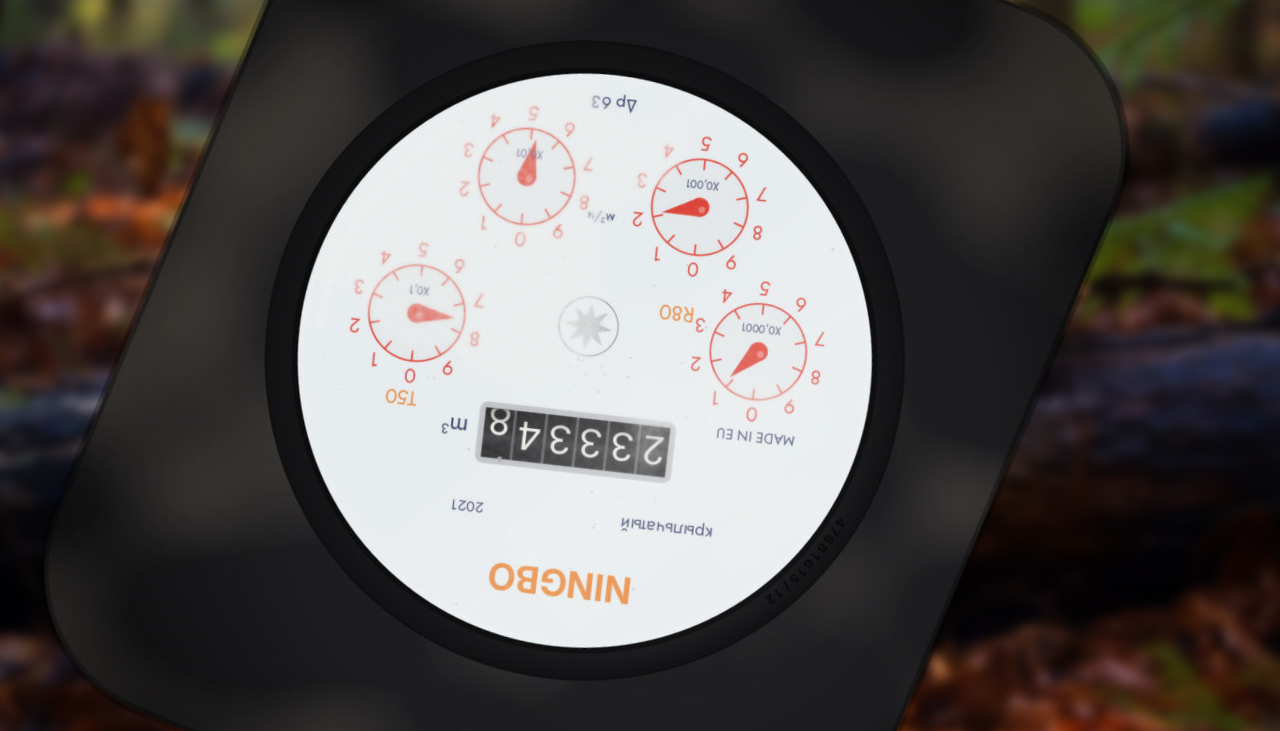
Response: 233347.7521; m³
